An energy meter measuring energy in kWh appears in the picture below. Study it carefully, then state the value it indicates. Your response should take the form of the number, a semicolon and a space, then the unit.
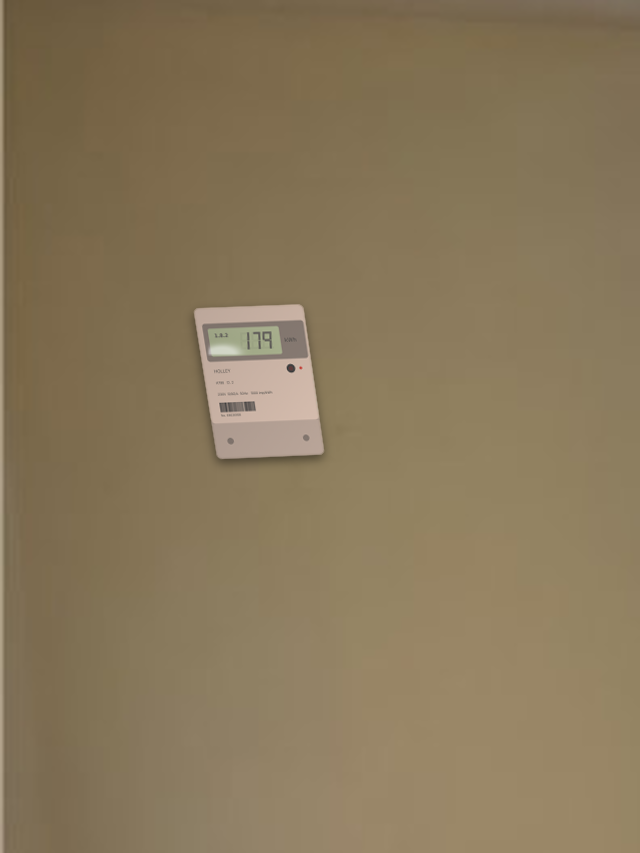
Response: 179; kWh
